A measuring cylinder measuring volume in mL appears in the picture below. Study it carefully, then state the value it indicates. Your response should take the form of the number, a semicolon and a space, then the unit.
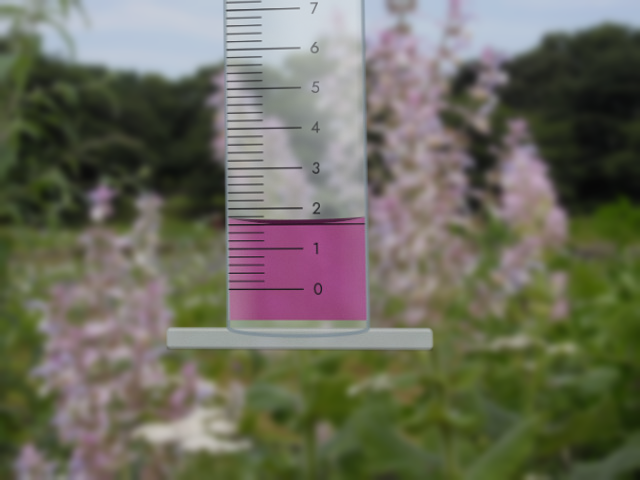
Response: 1.6; mL
